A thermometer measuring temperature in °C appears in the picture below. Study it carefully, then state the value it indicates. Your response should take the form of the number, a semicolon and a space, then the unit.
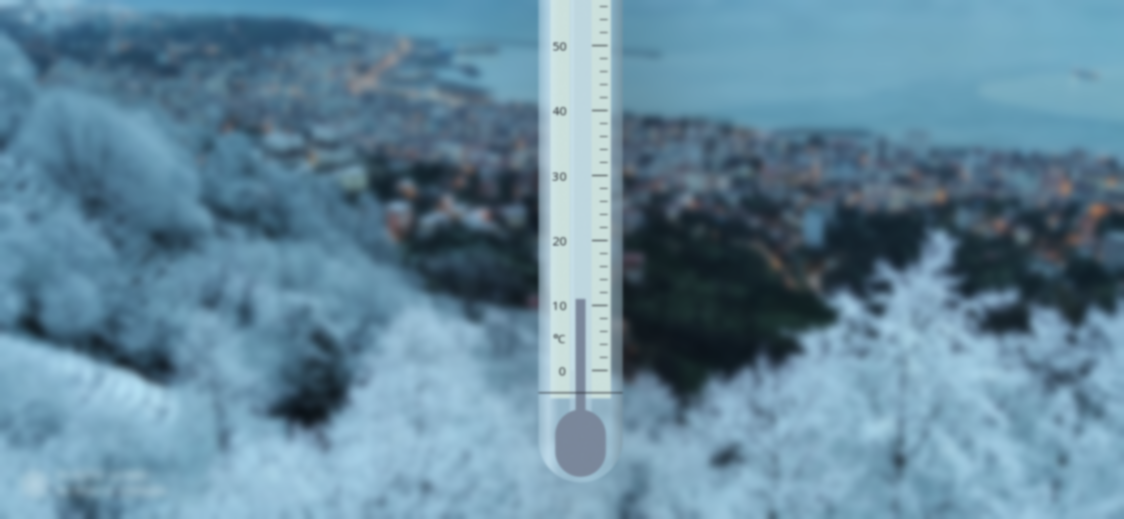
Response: 11; °C
